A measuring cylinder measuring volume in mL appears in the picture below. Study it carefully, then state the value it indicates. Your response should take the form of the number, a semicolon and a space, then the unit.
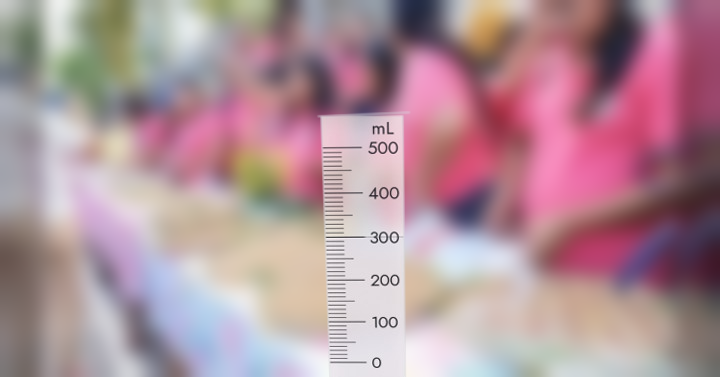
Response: 300; mL
